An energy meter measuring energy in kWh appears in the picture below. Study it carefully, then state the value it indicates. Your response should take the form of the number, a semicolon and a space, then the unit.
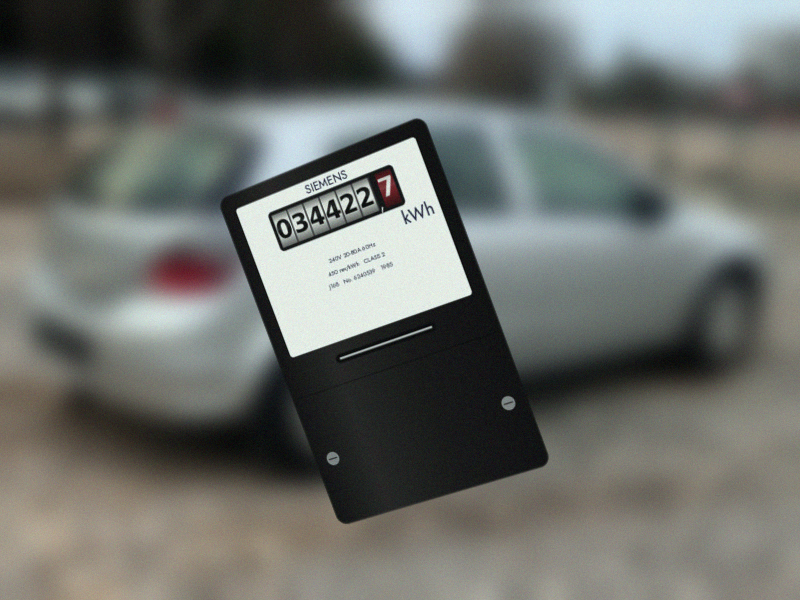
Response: 34422.7; kWh
